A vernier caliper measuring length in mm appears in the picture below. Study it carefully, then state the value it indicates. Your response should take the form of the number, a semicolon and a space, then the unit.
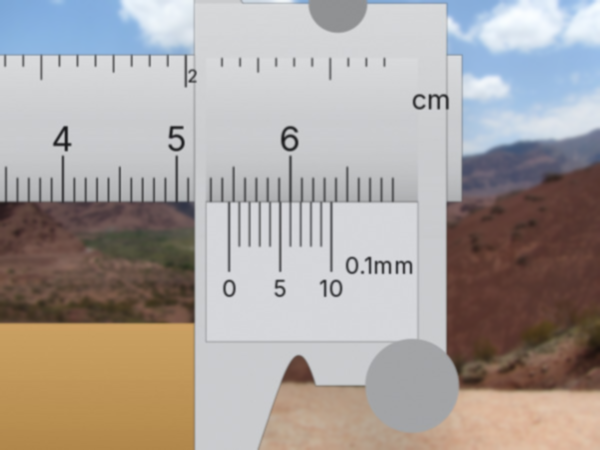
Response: 54.6; mm
